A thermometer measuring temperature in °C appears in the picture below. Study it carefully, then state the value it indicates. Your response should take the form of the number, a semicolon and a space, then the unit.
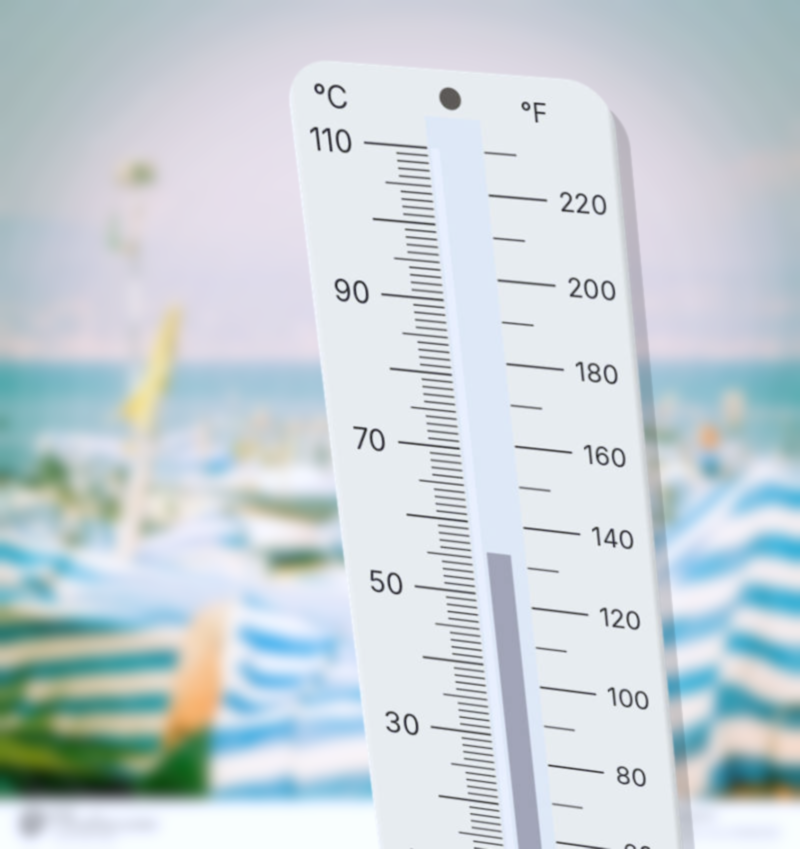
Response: 56; °C
